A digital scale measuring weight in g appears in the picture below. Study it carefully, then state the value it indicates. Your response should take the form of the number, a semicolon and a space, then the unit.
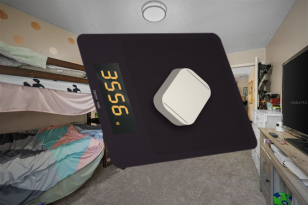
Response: 3556; g
